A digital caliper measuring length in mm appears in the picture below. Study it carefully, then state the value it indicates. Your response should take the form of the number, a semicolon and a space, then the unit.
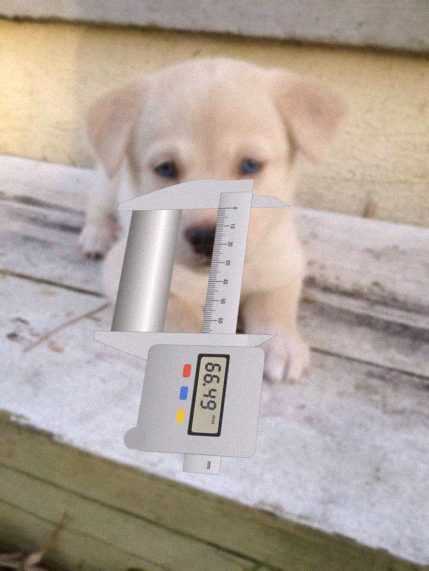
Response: 66.49; mm
